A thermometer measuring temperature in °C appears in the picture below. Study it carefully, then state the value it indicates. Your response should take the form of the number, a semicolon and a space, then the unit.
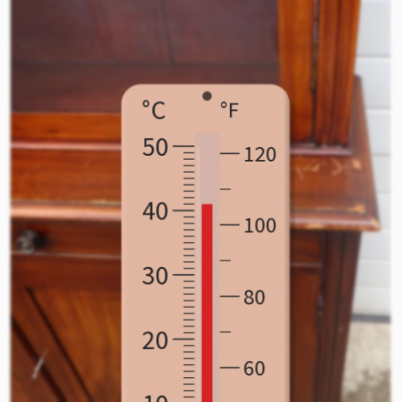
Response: 41; °C
